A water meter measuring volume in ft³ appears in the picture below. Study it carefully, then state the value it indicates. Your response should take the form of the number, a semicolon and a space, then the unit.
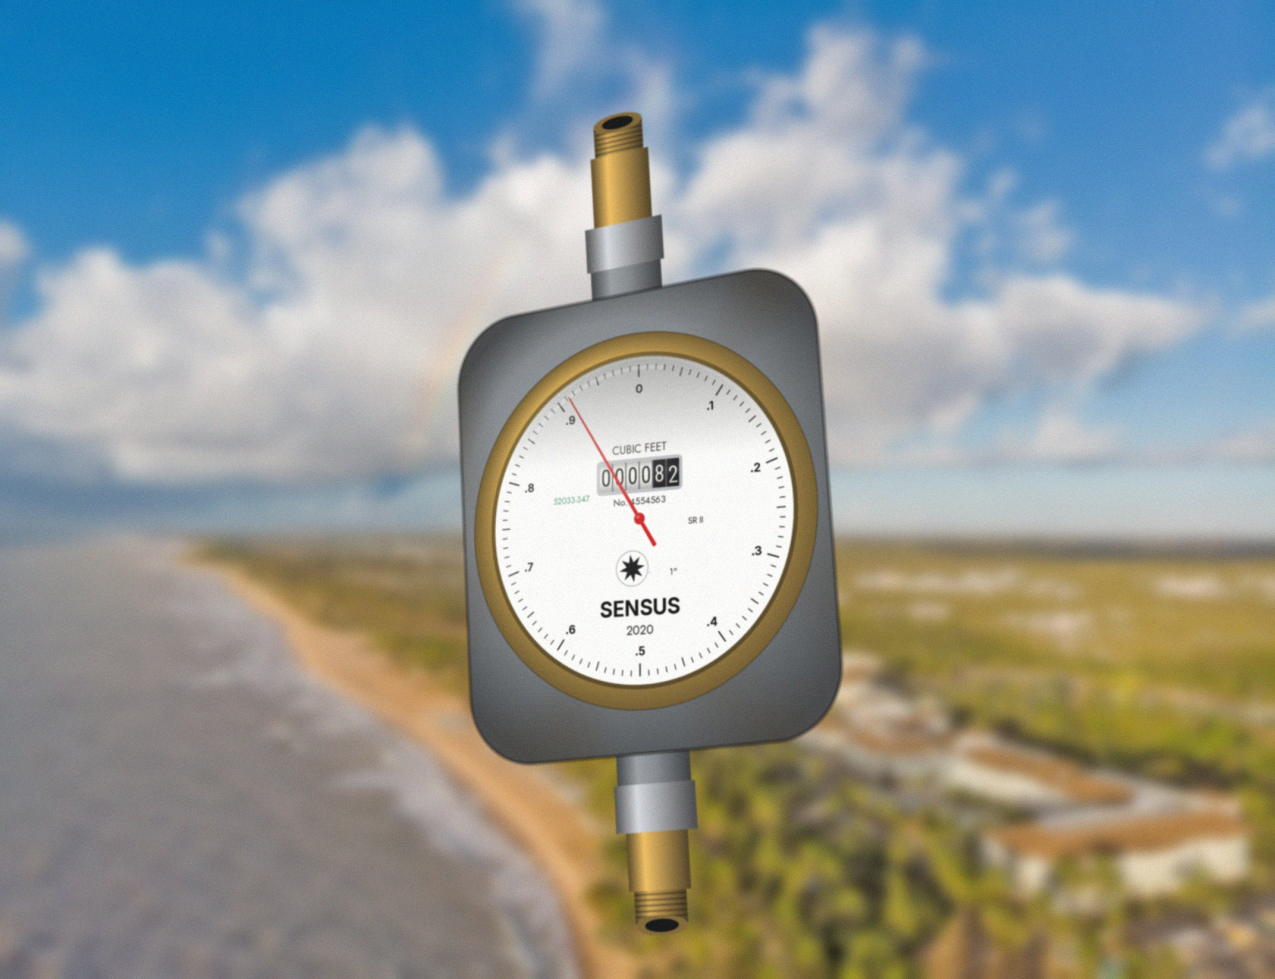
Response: 81.91; ft³
